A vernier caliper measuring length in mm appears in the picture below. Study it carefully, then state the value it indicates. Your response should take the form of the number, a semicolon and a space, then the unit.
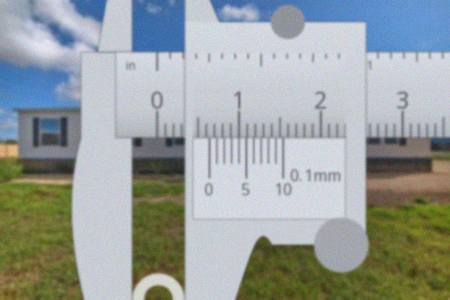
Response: 6.4; mm
